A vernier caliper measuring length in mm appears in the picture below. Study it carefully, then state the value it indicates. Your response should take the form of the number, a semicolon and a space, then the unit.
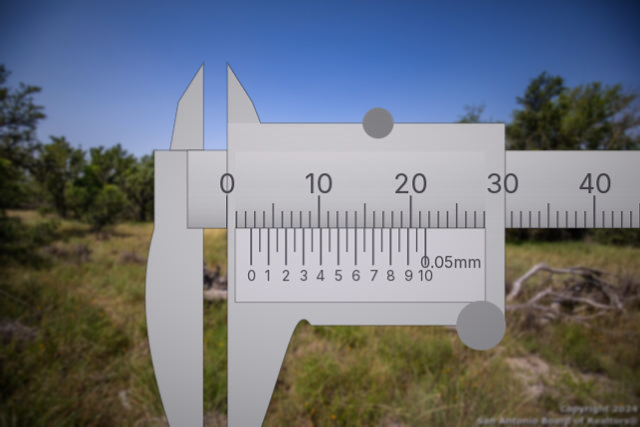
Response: 2.6; mm
